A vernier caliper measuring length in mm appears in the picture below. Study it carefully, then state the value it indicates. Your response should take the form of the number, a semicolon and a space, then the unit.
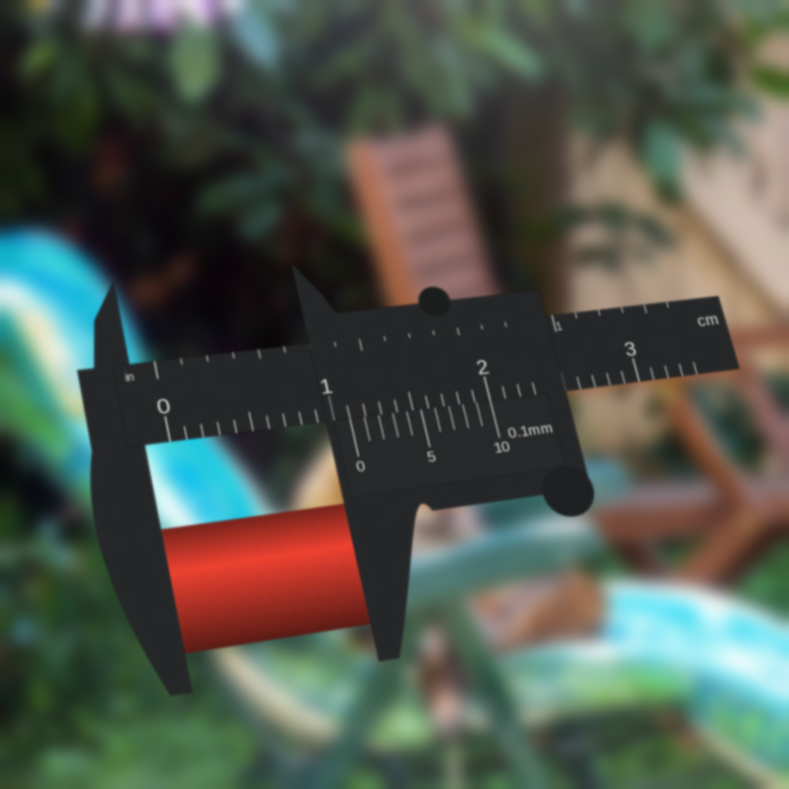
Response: 11.0; mm
